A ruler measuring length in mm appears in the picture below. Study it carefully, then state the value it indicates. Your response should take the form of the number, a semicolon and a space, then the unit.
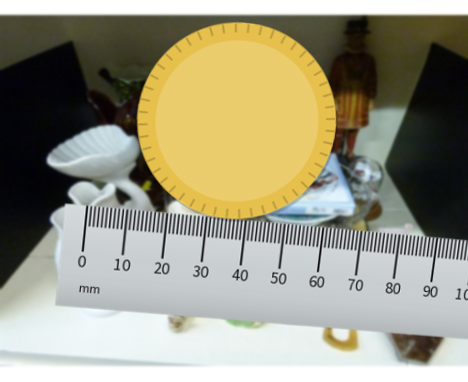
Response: 50; mm
